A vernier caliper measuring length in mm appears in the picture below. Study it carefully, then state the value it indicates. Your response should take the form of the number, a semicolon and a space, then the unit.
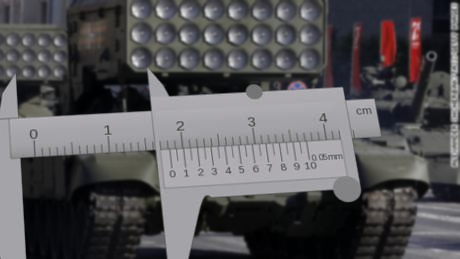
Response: 18.2; mm
